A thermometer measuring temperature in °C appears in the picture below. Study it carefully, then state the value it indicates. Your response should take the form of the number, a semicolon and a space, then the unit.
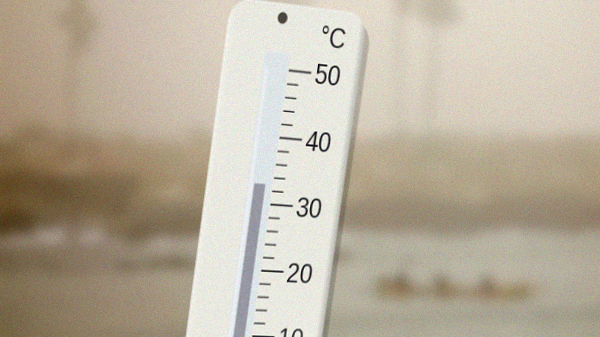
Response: 33; °C
